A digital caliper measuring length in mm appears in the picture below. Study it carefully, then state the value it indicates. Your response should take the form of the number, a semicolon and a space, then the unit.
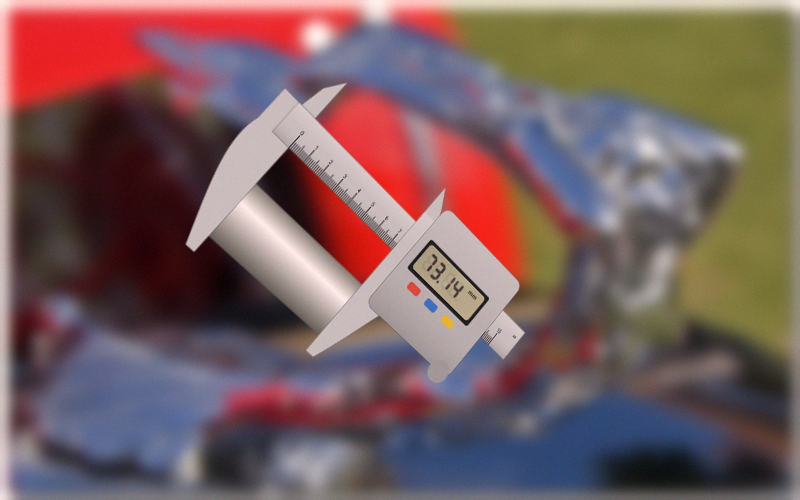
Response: 73.14; mm
